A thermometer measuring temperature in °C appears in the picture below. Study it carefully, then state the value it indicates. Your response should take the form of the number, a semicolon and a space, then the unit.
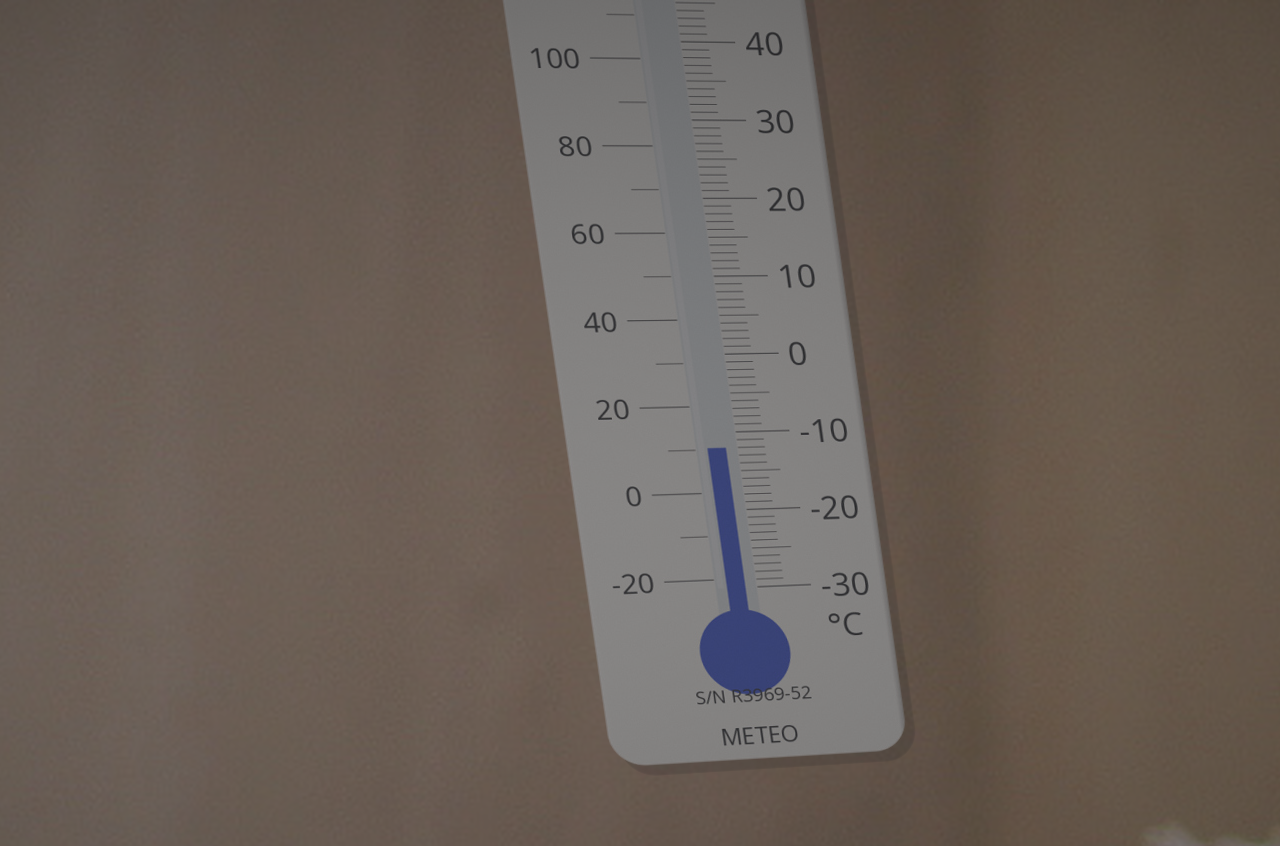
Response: -12; °C
